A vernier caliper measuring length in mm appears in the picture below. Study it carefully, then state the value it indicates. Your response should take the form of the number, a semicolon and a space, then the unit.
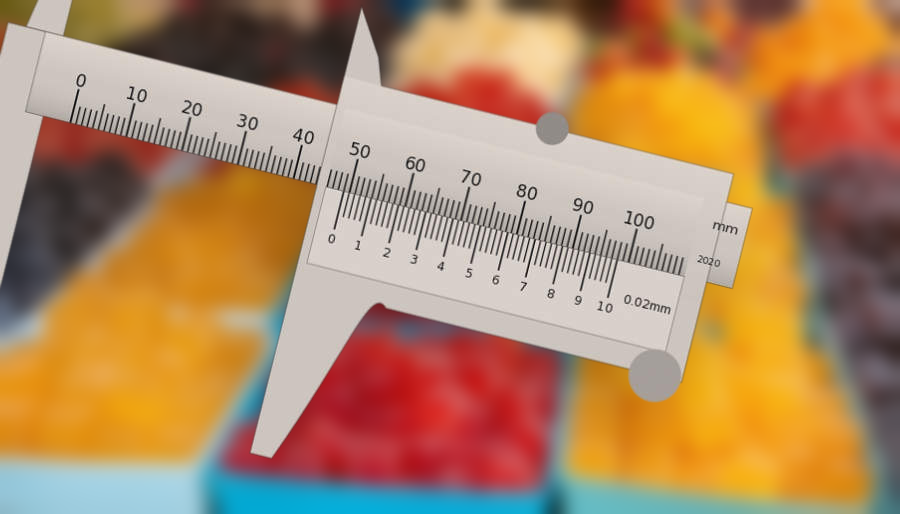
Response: 49.0; mm
